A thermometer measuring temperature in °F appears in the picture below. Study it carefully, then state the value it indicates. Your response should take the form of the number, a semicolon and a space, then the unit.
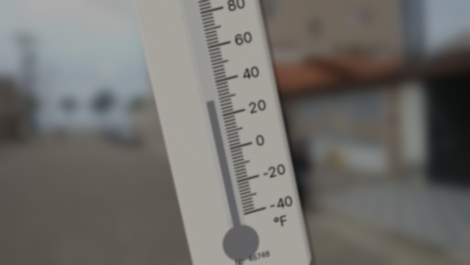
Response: 30; °F
